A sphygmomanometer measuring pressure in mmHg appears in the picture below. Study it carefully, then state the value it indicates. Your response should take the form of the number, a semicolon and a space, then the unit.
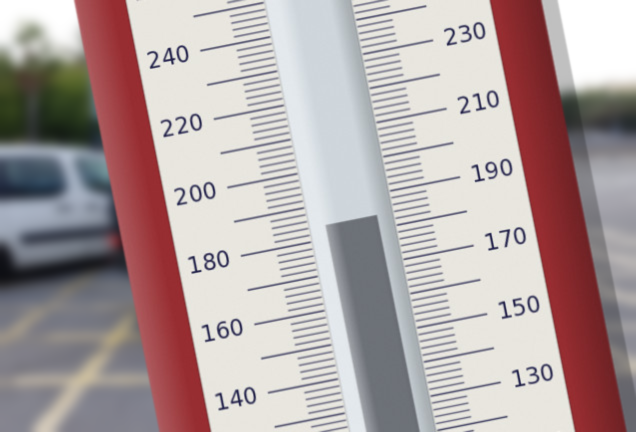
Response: 184; mmHg
